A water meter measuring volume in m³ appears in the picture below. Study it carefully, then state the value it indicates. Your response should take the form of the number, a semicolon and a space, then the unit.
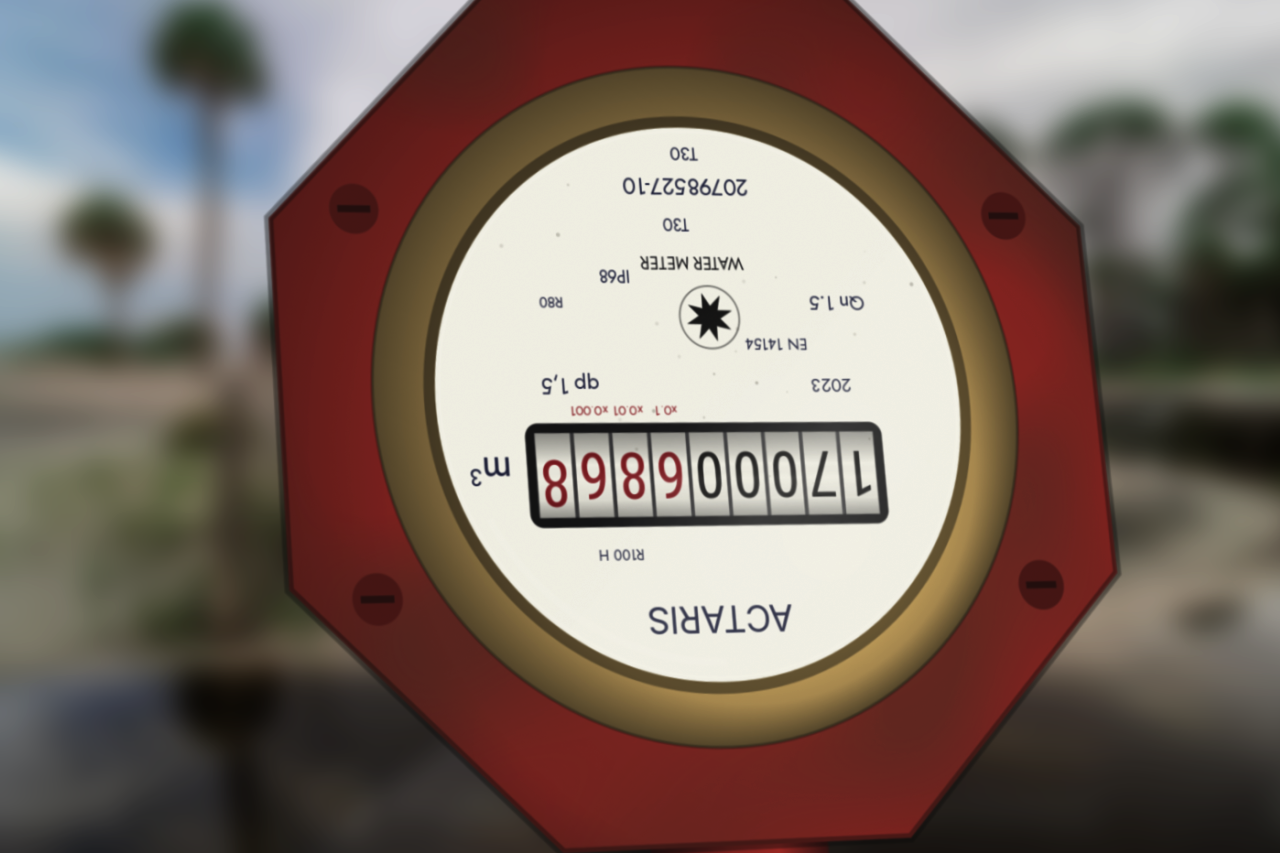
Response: 17000.6868; m³
